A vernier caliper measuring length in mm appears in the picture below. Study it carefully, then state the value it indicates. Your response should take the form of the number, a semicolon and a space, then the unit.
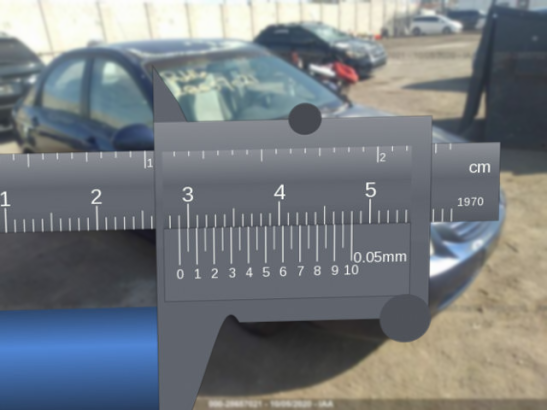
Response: 29.0; mm
